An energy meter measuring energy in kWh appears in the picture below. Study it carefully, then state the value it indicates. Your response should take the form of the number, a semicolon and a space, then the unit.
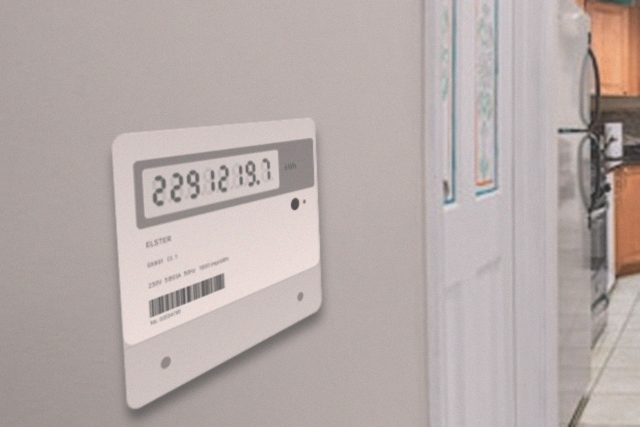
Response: 2291219.7; kWh
